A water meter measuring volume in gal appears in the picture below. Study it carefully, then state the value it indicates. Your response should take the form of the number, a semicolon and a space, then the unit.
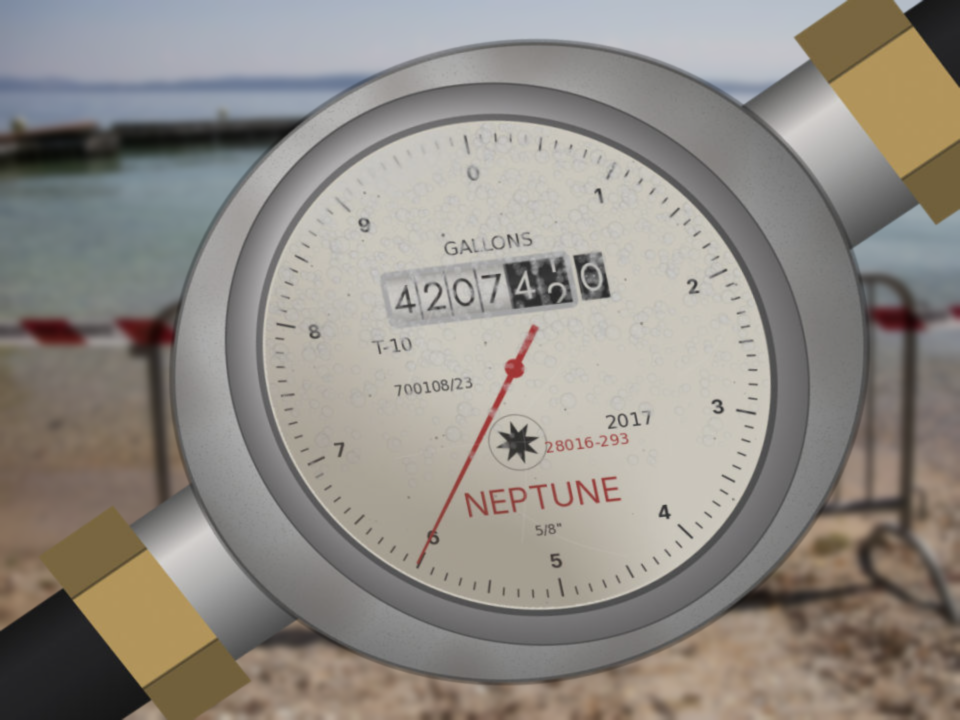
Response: 4207416.0; gal
